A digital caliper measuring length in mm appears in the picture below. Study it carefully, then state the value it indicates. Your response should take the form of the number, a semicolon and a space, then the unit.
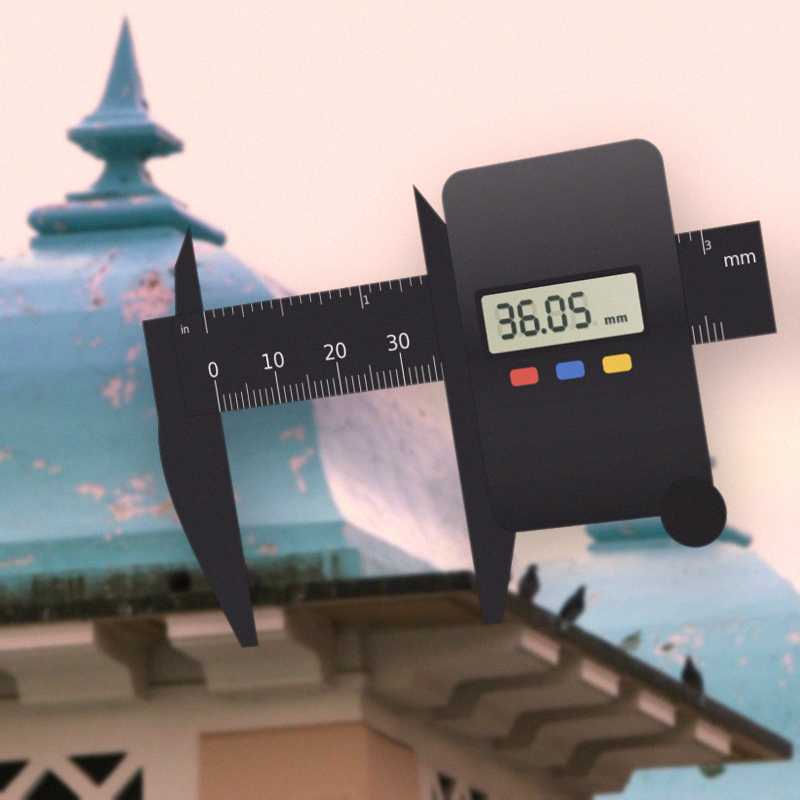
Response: 36.05; mm
